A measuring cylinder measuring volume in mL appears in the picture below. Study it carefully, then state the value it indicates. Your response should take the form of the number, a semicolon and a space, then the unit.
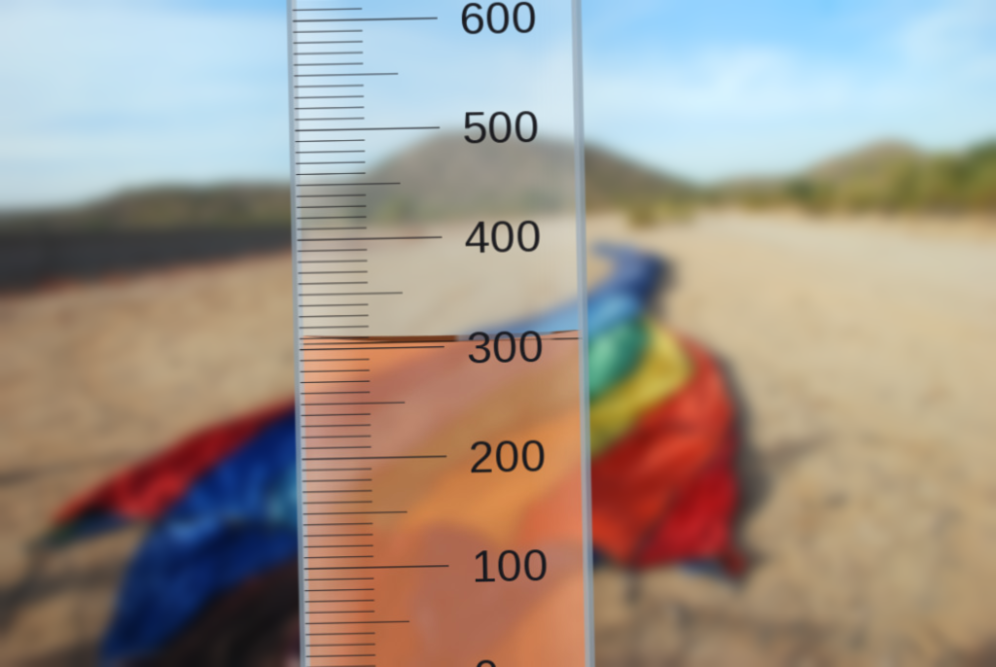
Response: 305; mL
